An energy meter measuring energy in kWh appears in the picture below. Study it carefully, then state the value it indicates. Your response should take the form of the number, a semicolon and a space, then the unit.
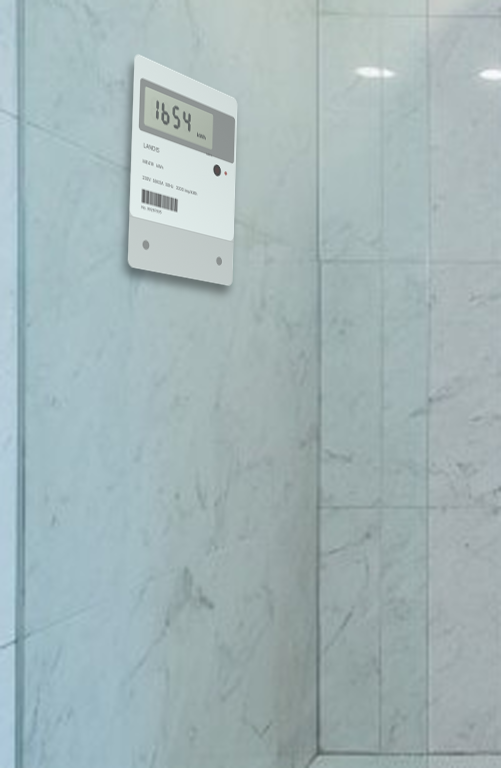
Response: 1654; kWh
